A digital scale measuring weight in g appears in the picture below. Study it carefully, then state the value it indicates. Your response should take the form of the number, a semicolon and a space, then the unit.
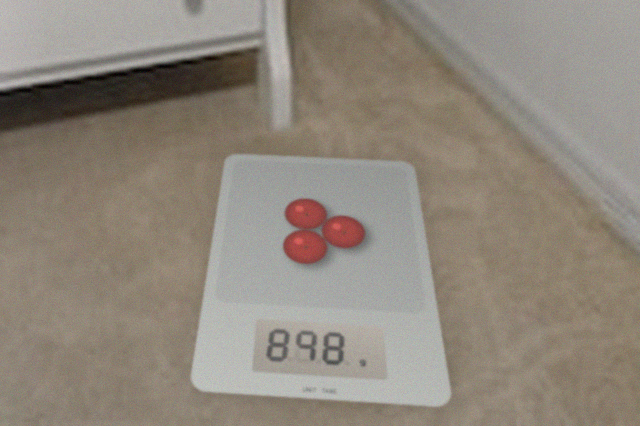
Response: 898; g
